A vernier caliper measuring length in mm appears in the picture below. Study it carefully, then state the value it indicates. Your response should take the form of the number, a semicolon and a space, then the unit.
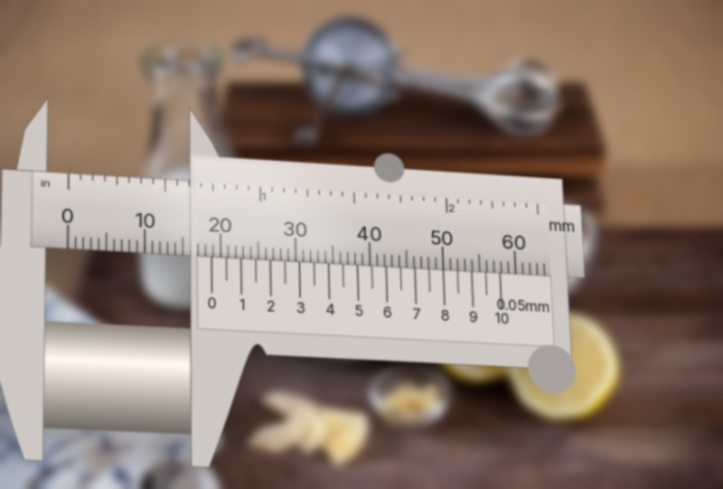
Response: 18.8; mm
